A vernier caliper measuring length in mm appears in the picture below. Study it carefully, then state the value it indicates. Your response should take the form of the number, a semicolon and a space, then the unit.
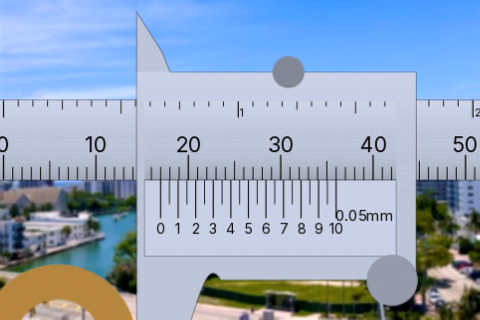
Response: 17.0; mm
